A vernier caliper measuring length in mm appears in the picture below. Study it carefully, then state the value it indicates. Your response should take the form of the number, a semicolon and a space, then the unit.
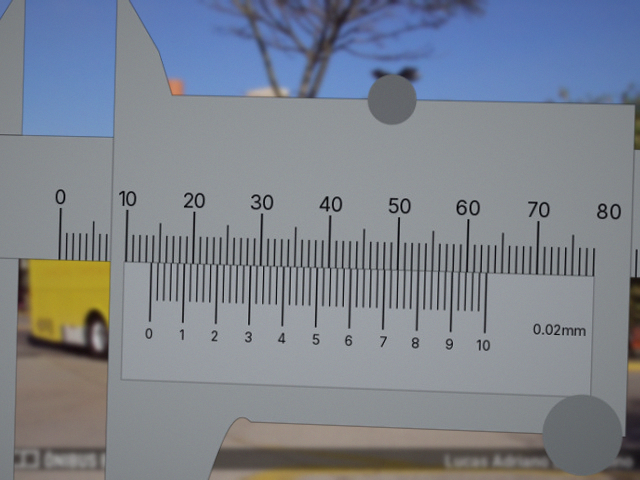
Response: 13.8; mm
